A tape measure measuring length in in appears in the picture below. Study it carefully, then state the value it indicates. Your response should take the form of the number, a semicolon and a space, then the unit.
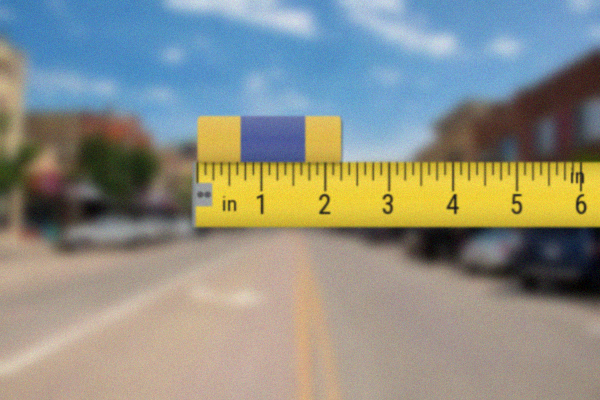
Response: 2.25; in
